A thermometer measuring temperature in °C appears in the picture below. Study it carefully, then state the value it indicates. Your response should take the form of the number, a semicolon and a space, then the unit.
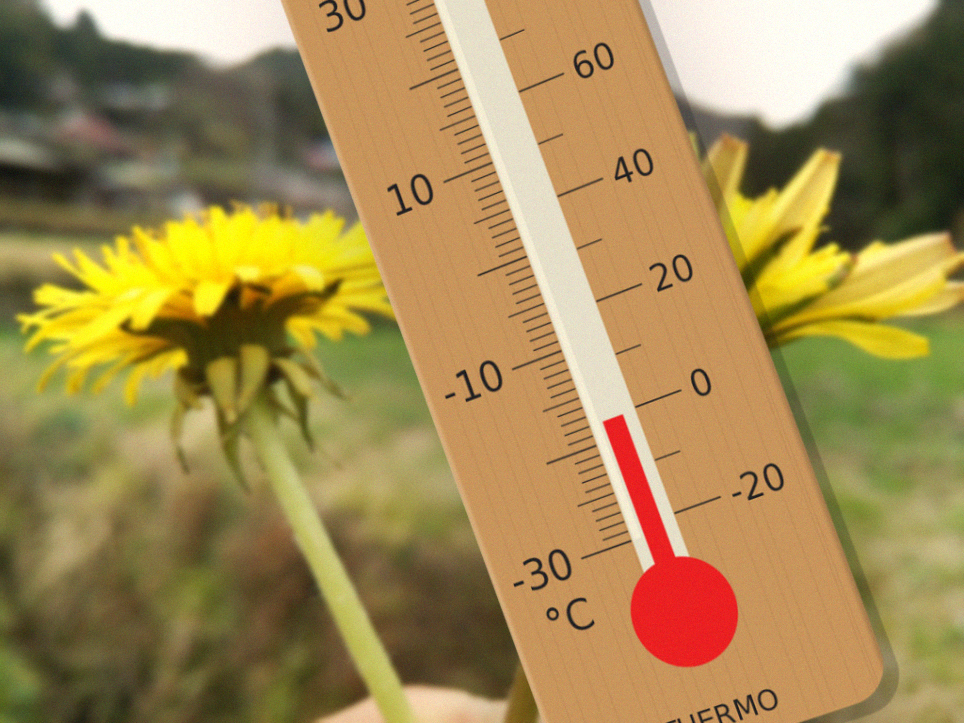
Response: -18; °C
